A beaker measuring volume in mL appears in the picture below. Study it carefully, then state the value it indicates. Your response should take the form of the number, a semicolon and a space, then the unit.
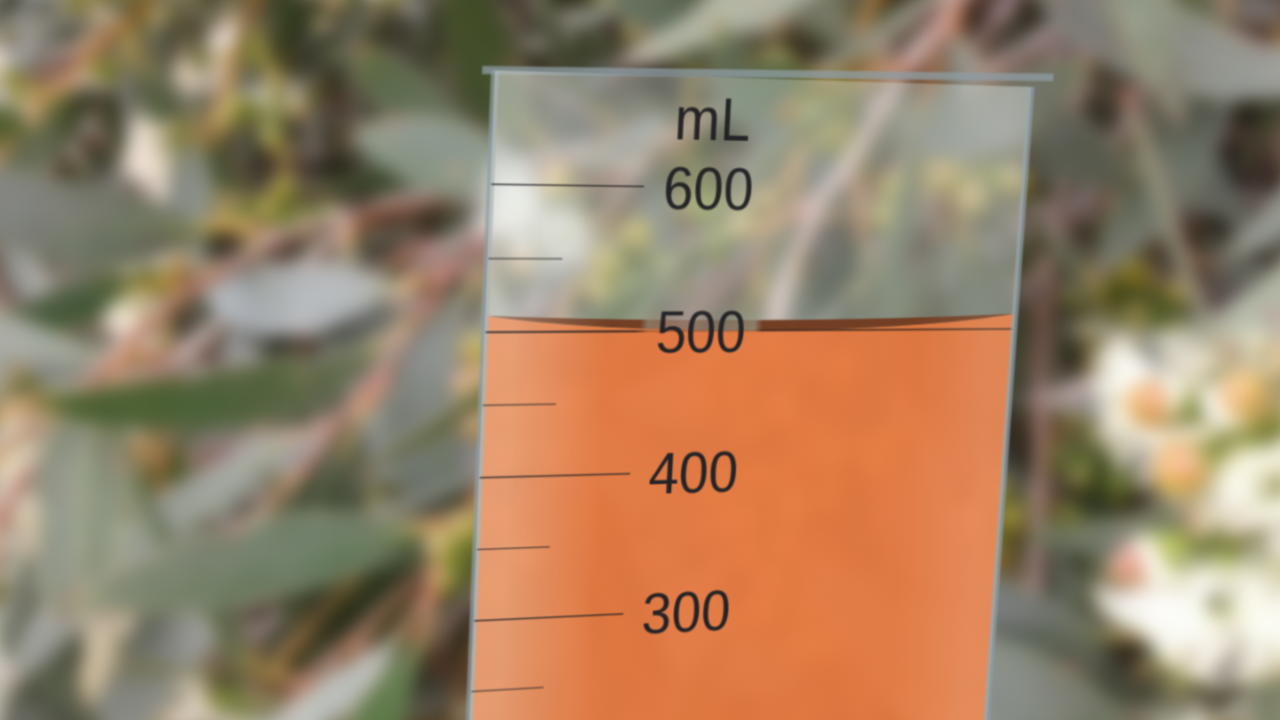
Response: 500; mL
